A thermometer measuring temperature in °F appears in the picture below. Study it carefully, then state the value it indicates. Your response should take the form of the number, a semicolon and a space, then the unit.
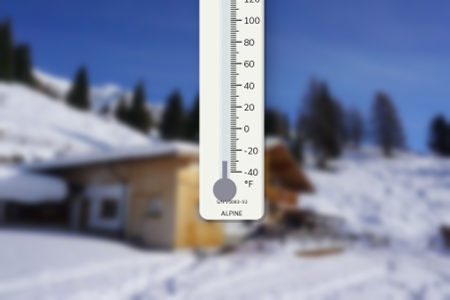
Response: -30; °F
